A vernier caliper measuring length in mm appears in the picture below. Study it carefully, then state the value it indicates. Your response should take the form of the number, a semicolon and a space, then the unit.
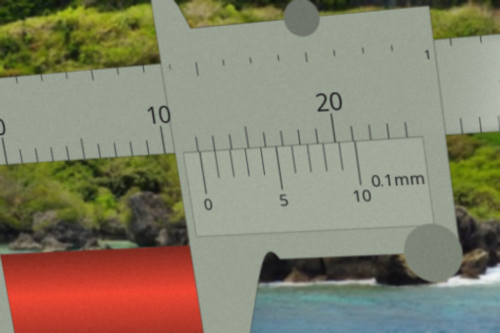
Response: 12.1; mm
